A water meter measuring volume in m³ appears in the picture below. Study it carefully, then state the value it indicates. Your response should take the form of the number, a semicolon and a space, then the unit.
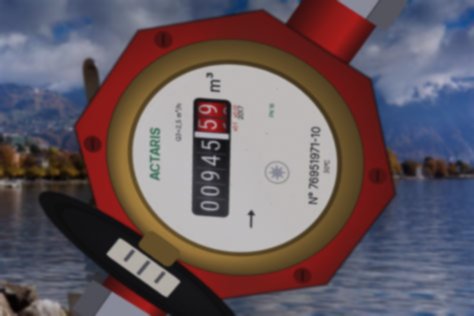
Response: 945.59; m³
